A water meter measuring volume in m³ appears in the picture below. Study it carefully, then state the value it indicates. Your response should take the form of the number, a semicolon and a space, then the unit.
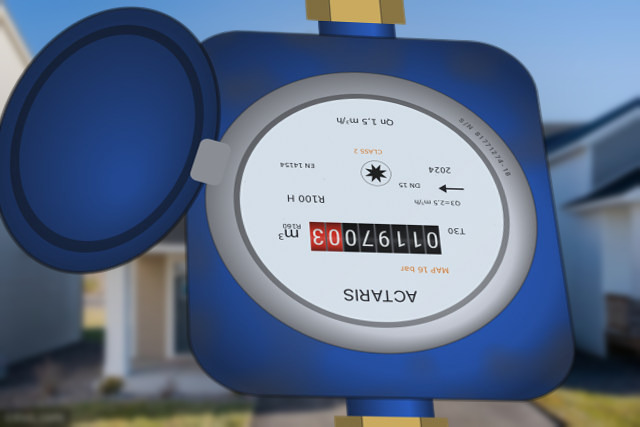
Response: 11970.03; m³
